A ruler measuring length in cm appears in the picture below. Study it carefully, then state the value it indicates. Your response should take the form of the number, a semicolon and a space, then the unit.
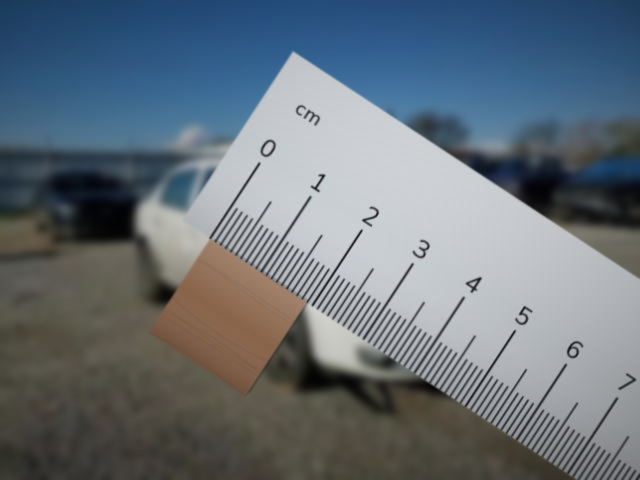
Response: 1.9; cm
